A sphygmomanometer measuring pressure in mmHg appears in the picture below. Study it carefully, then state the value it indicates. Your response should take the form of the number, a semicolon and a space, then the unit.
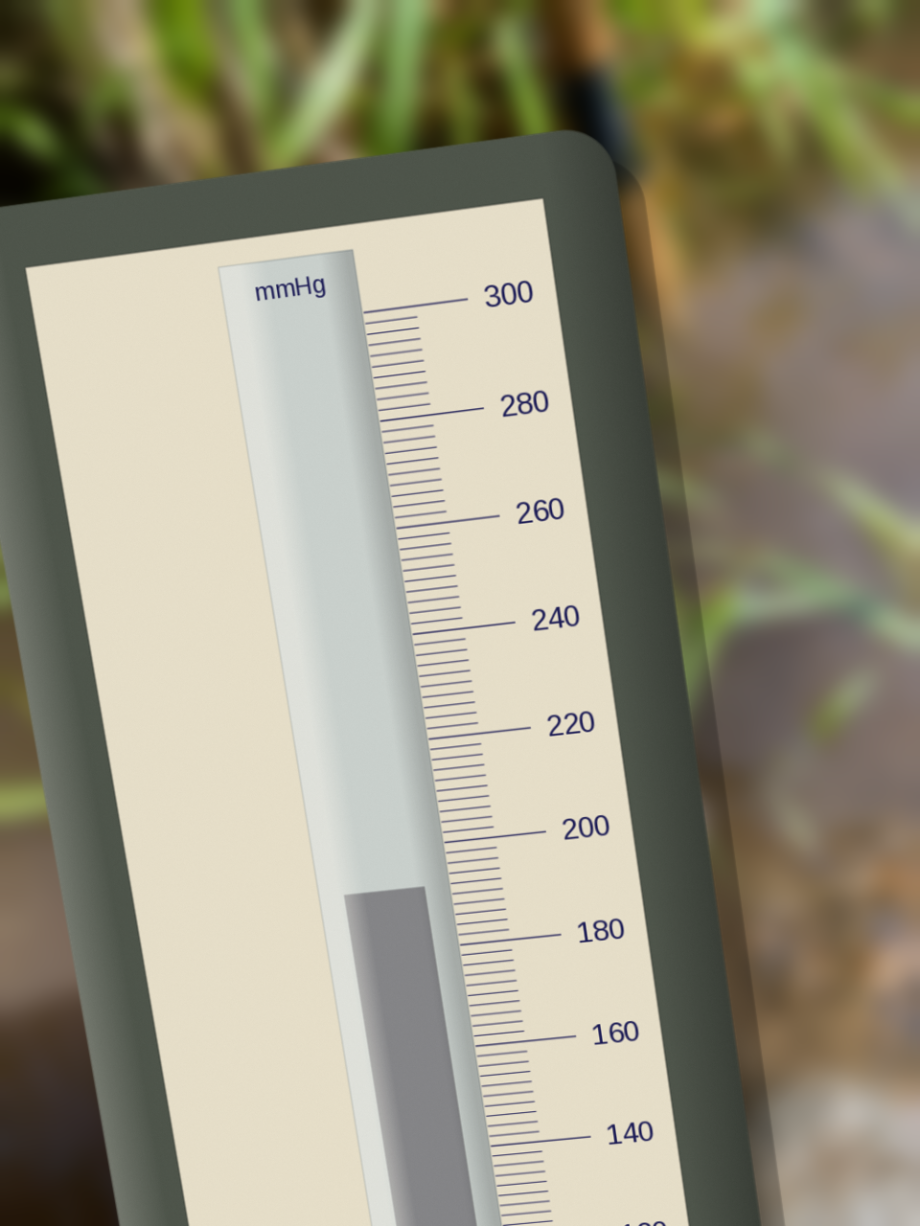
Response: 192; mmHg
